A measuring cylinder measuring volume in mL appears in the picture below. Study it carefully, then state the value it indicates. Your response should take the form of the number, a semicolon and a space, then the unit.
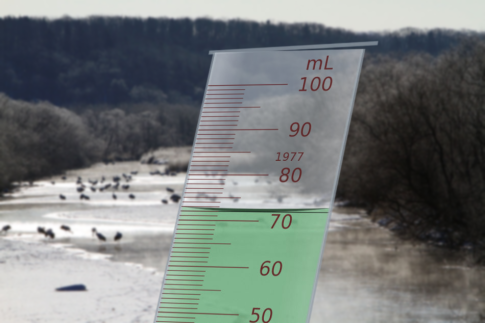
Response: 72; mL
